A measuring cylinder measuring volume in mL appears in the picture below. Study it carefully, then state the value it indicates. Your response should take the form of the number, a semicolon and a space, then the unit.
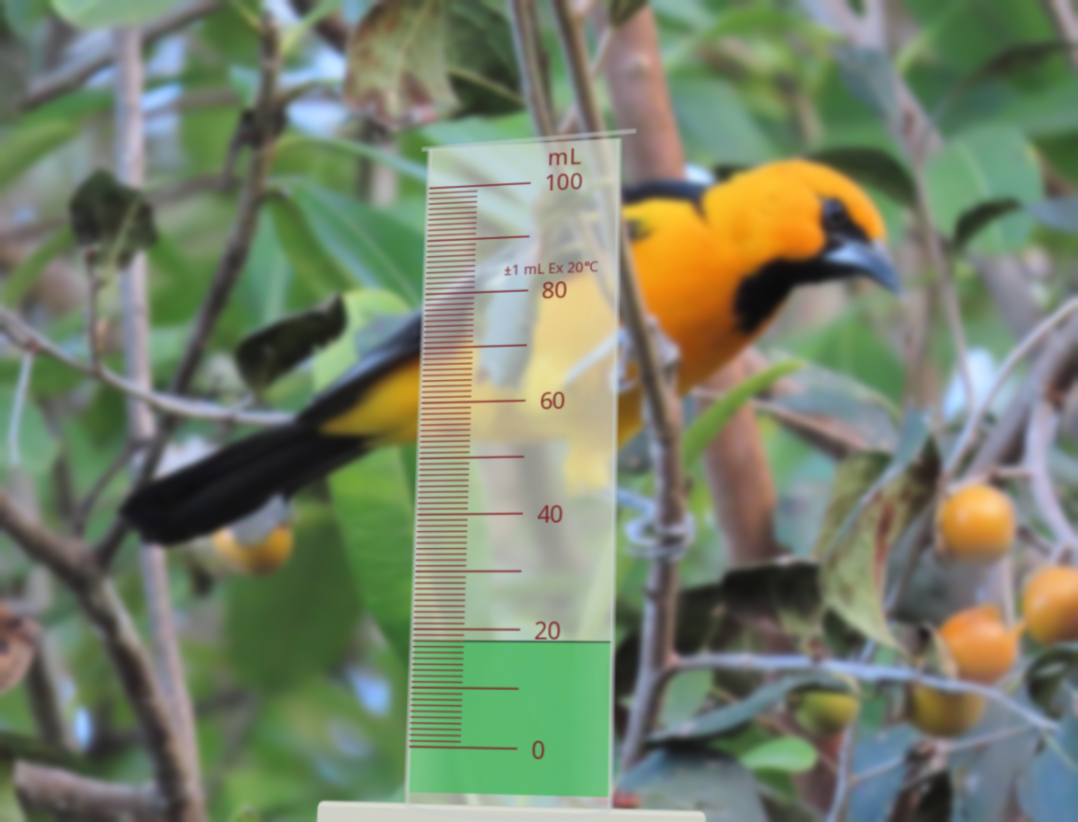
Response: 18; mL
